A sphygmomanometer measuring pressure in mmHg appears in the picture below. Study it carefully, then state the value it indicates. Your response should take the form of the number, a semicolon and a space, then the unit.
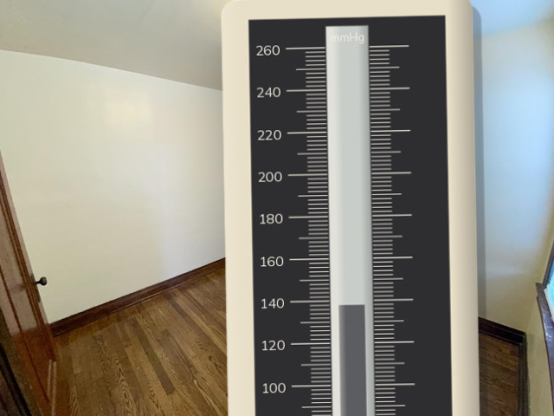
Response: 138; mmHg
